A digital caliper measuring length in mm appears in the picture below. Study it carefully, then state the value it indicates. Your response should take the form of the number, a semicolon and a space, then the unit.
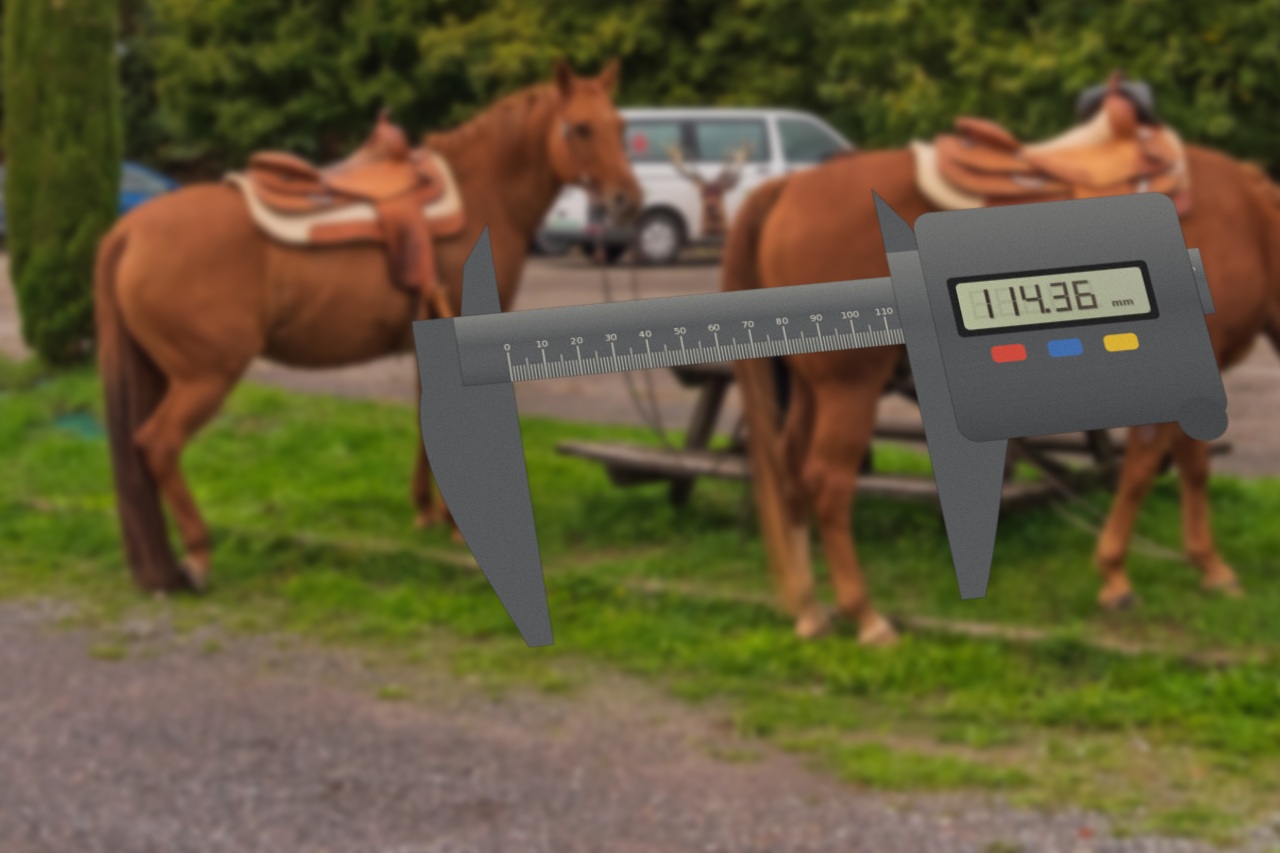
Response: 114.36; mm
